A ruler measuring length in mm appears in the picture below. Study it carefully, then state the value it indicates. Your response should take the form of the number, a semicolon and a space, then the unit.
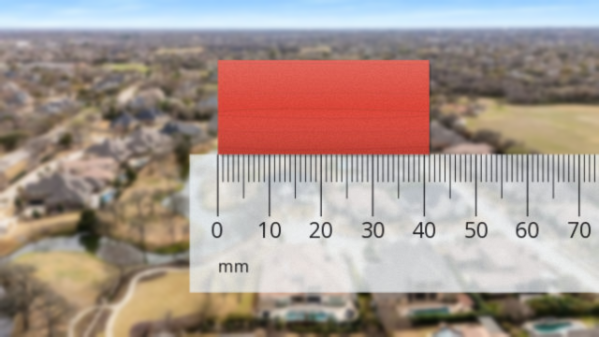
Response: 41; mm
